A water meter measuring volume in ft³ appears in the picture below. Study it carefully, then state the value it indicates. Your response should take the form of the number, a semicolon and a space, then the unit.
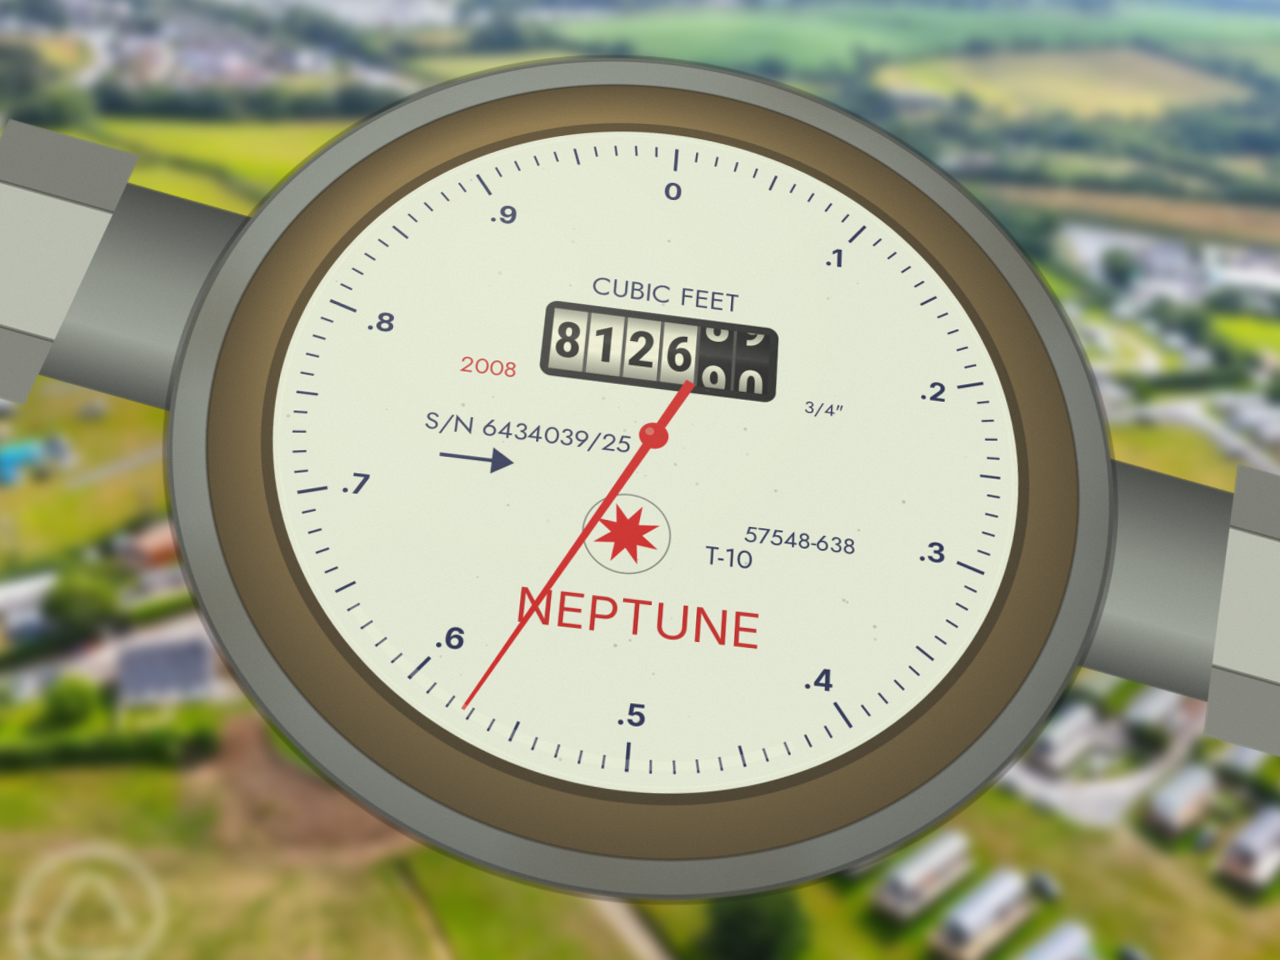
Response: 812689.57; ft³
